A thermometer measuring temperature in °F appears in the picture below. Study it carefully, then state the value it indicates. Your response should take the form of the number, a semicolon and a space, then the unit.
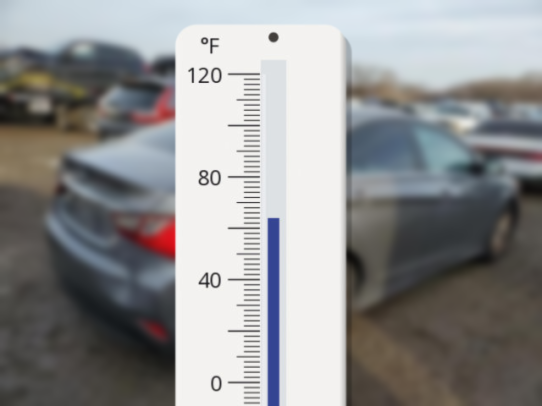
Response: 64; °F
